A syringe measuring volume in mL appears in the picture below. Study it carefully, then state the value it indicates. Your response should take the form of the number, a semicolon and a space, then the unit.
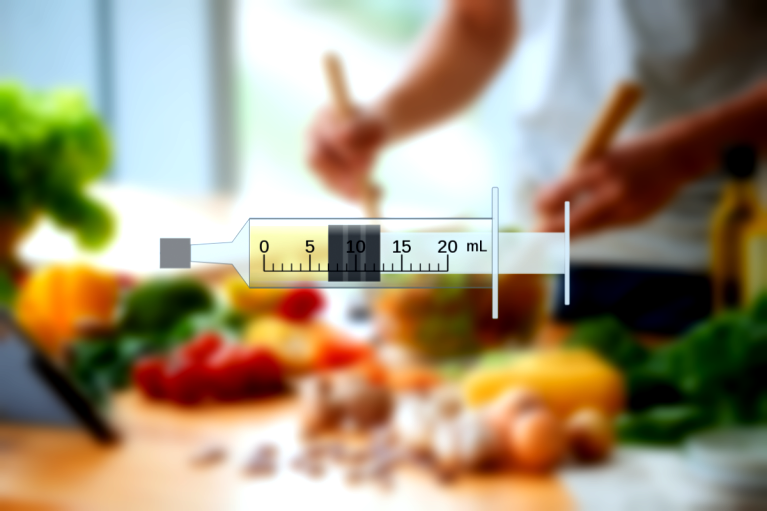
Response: 7; mL
